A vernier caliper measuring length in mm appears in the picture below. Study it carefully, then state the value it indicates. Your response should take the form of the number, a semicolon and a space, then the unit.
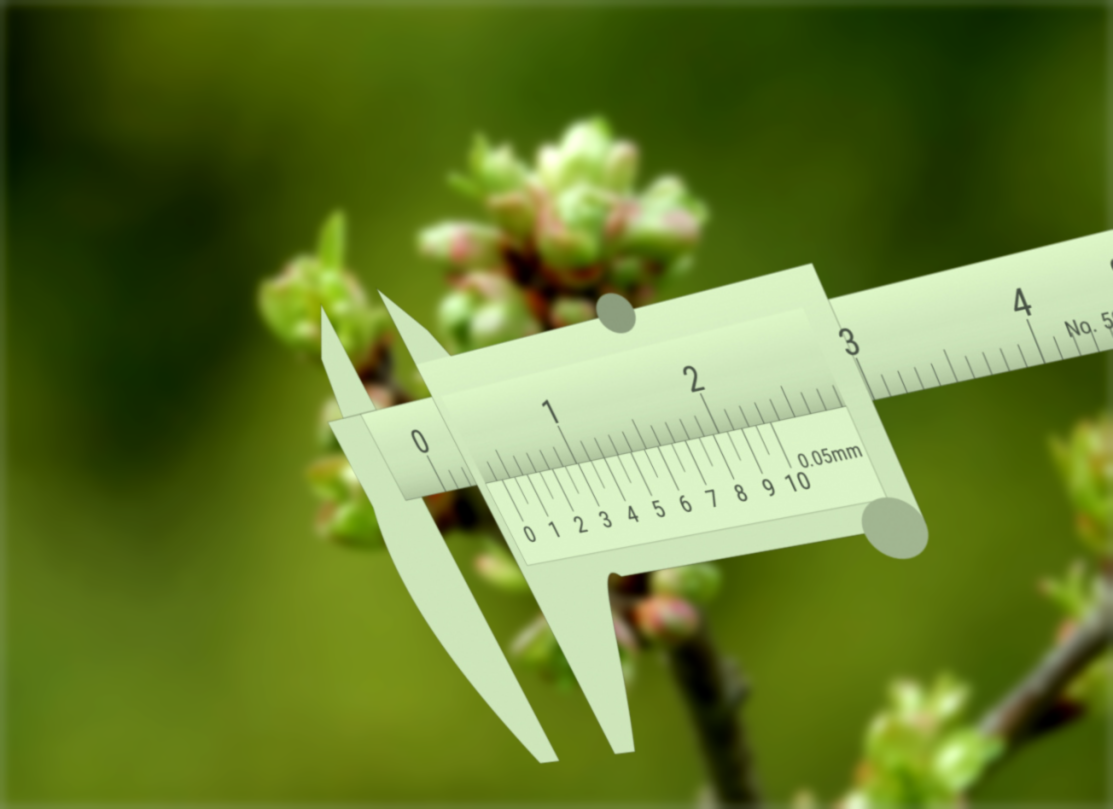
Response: 4.4; mm
